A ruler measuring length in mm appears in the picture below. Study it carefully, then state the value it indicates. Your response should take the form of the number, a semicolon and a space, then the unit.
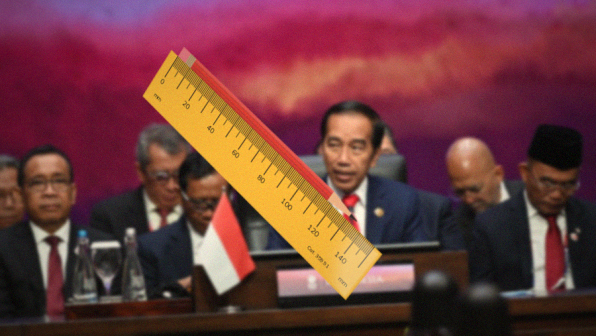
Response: 135; mm
